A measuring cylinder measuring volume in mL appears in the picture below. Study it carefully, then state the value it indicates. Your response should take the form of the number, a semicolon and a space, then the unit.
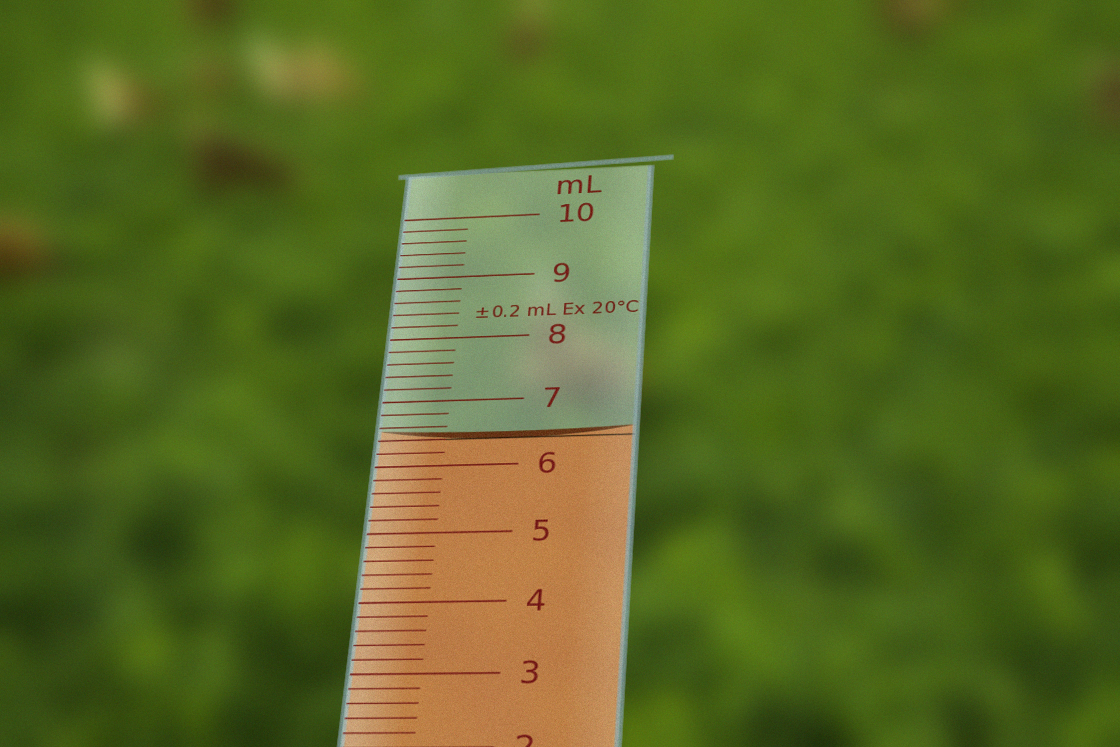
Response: 6.4; mL
